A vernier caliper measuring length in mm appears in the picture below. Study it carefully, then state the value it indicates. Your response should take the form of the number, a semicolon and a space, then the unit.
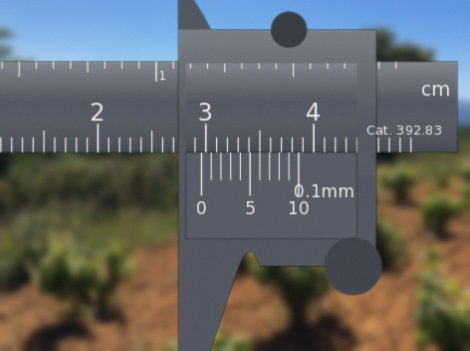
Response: 29.6; mm
